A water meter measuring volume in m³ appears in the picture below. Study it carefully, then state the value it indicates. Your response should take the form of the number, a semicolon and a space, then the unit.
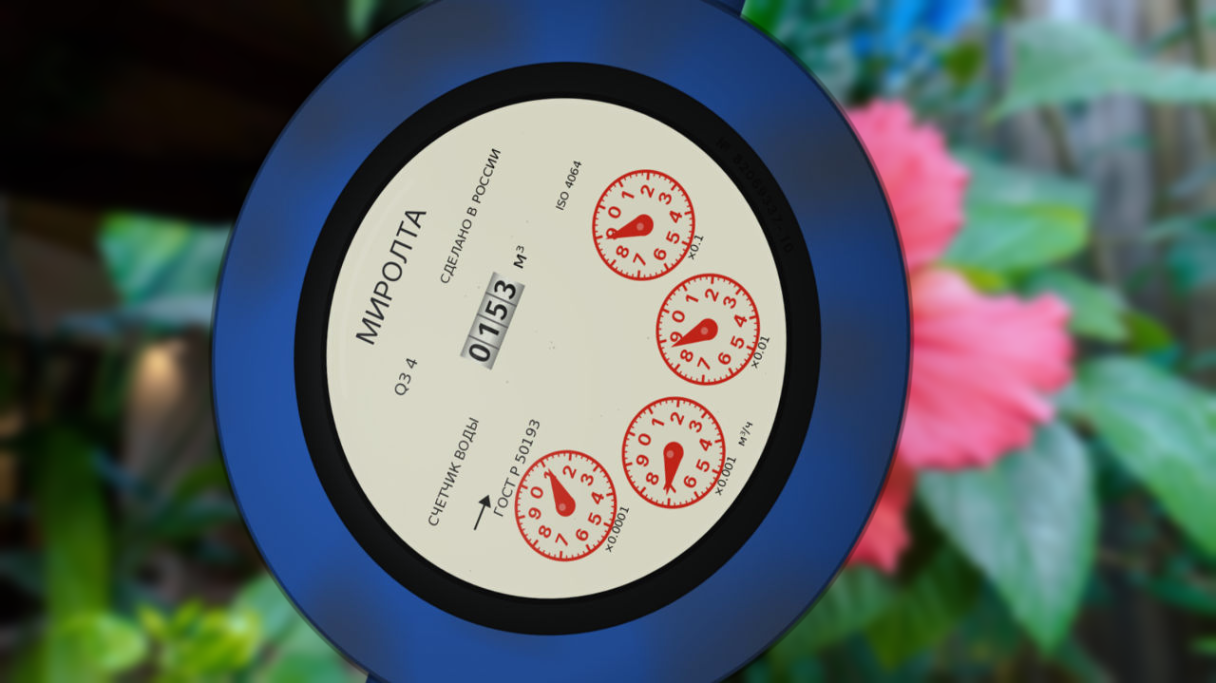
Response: 153.8871; m³
